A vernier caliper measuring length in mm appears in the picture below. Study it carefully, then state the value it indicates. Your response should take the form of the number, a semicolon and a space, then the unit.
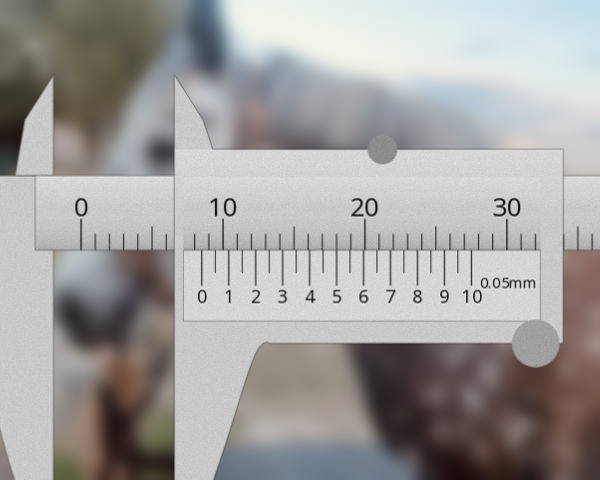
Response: 8.5; mm
